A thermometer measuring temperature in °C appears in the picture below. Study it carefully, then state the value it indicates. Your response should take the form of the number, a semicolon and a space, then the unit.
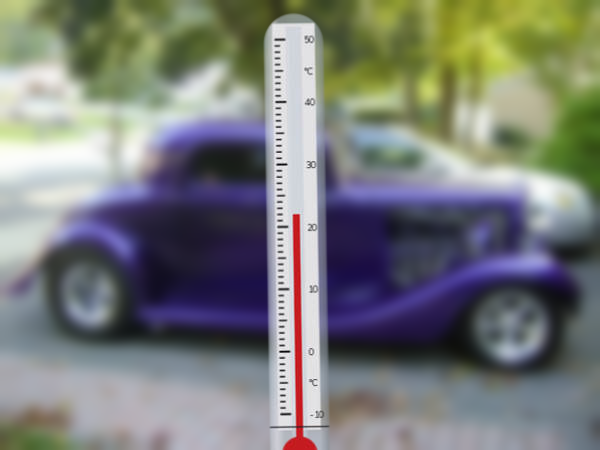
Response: 22; °C
